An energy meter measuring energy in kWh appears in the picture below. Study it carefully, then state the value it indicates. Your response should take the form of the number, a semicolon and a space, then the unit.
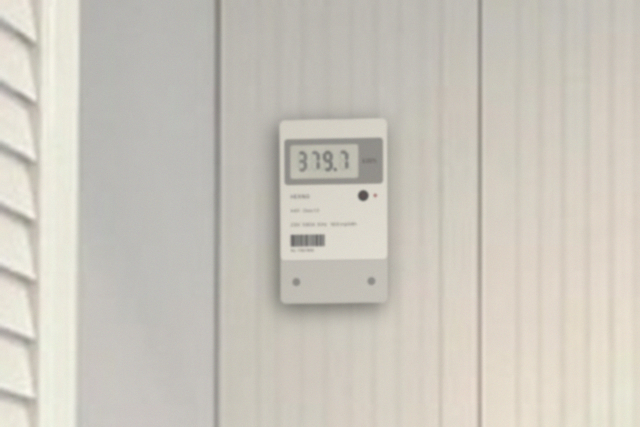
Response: 379.7; kWh
